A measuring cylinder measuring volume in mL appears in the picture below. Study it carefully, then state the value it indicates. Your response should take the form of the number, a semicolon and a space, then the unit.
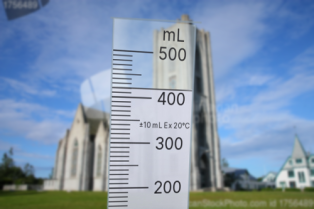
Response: 420; mL
